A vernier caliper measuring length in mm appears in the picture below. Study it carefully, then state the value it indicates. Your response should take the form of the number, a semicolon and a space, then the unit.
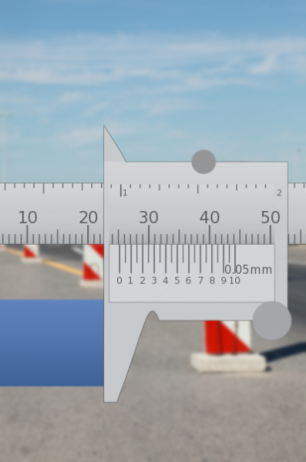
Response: 25.2; mm
